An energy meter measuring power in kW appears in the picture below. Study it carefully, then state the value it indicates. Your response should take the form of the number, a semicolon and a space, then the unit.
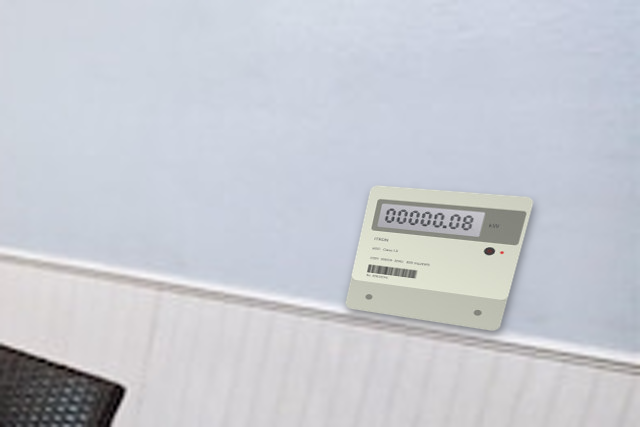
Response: 0.08; kW
